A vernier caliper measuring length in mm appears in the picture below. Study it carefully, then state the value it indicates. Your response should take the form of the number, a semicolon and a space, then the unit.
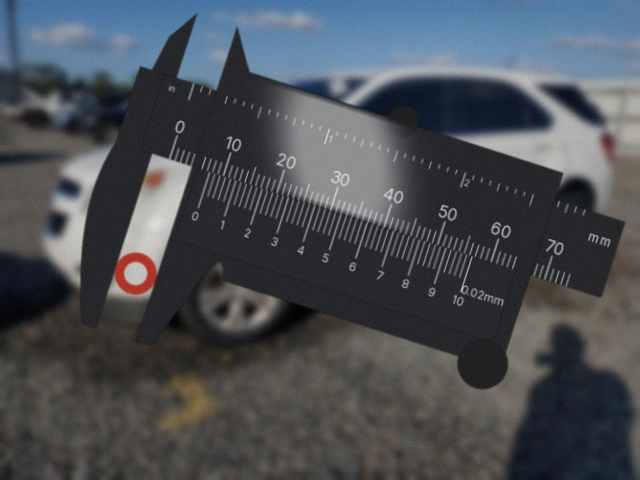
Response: 7.5; mm
